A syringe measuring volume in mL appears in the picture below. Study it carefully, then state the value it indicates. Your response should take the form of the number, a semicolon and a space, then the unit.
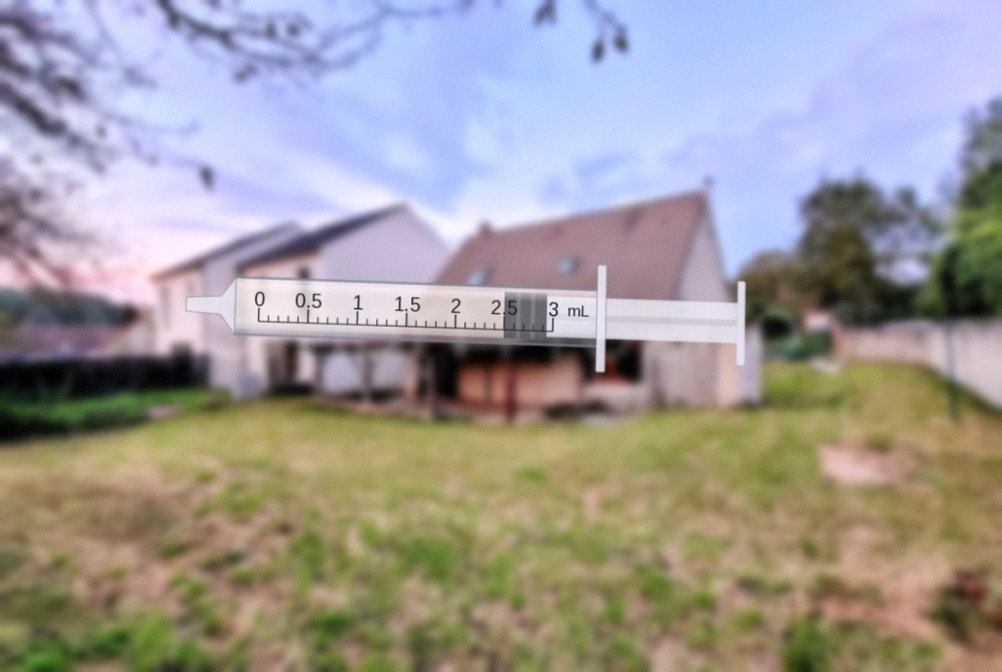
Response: 2.5; mL
